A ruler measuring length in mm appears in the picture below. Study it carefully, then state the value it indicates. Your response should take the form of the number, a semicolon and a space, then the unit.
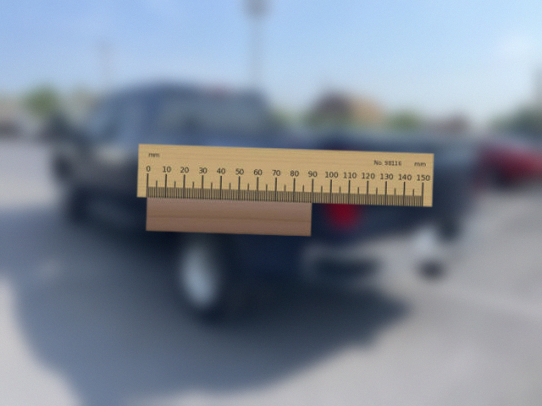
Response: 90; mm
